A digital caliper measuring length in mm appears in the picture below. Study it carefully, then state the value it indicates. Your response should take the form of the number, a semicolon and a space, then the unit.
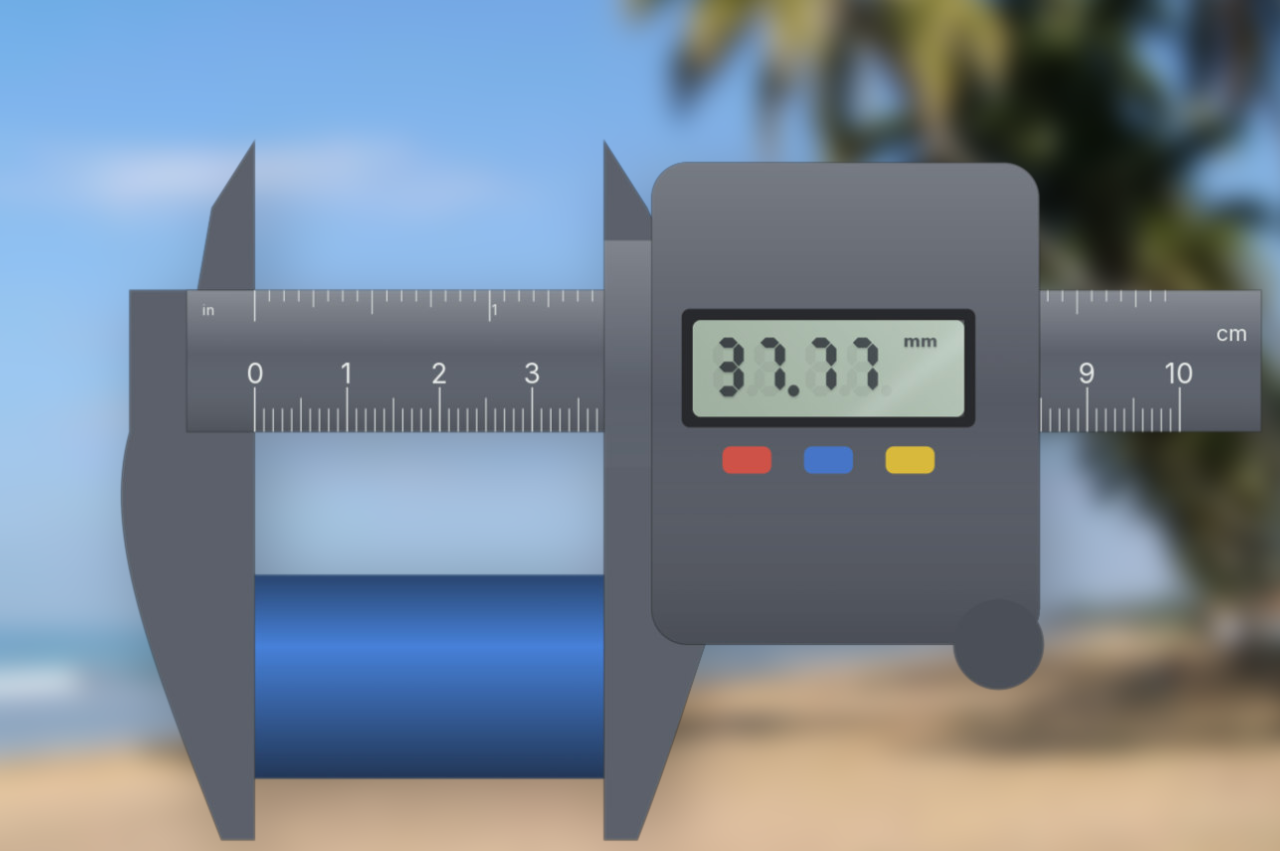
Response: 37.77; mm
